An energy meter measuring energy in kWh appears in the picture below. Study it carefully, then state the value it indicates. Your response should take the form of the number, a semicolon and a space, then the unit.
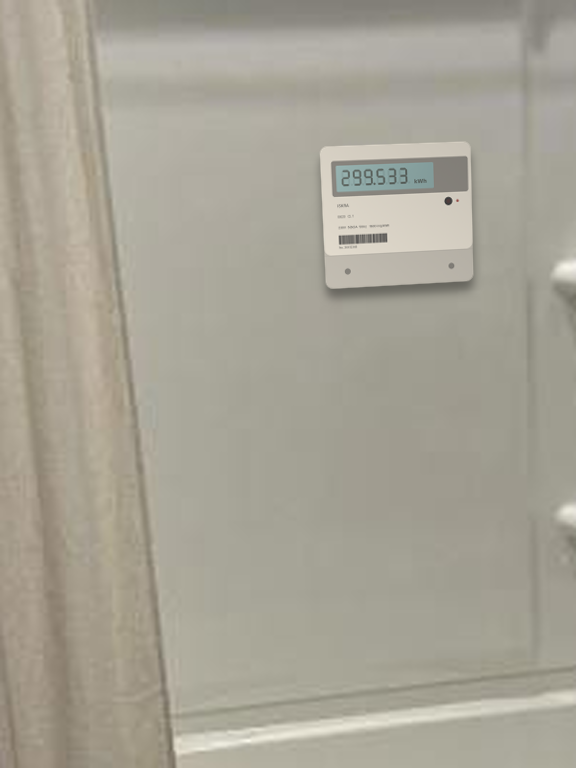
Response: 299.533; kWh
